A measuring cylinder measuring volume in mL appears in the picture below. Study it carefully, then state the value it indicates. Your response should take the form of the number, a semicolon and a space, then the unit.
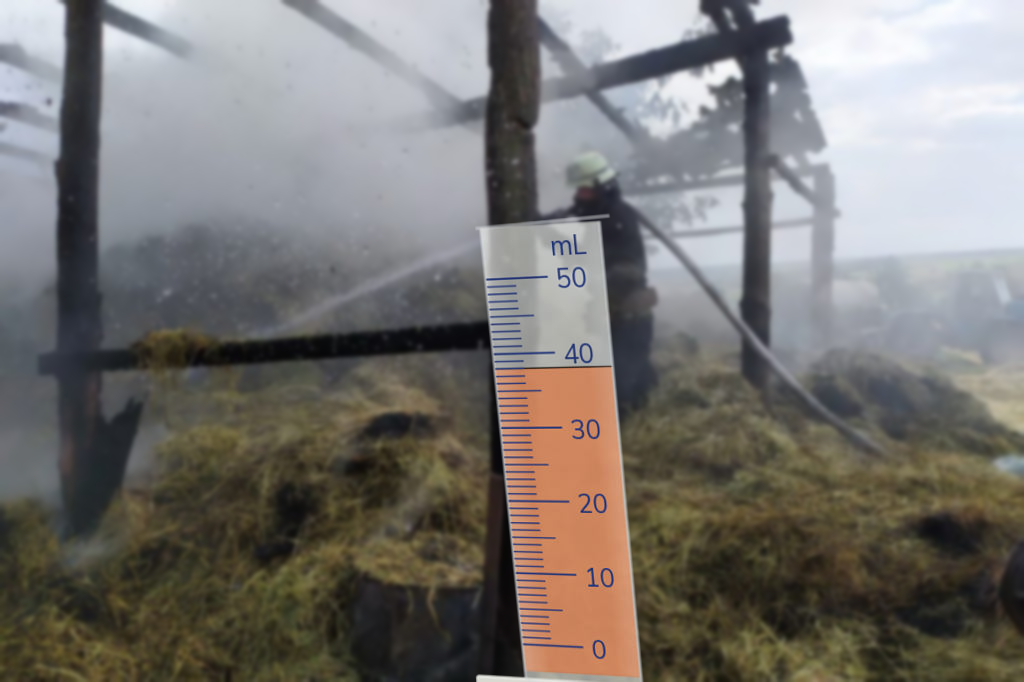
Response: 38; mL
